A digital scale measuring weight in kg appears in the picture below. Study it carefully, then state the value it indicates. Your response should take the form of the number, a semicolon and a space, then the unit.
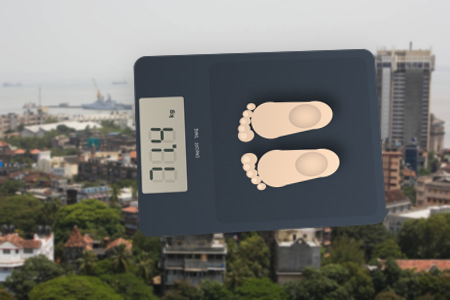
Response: 71.4; kg
